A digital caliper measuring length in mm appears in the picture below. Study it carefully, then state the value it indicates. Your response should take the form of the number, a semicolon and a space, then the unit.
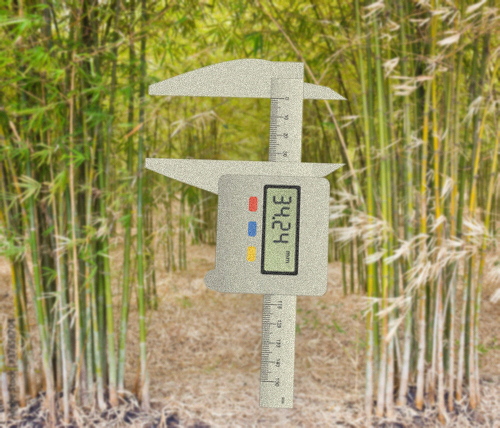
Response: 34.24; mm
